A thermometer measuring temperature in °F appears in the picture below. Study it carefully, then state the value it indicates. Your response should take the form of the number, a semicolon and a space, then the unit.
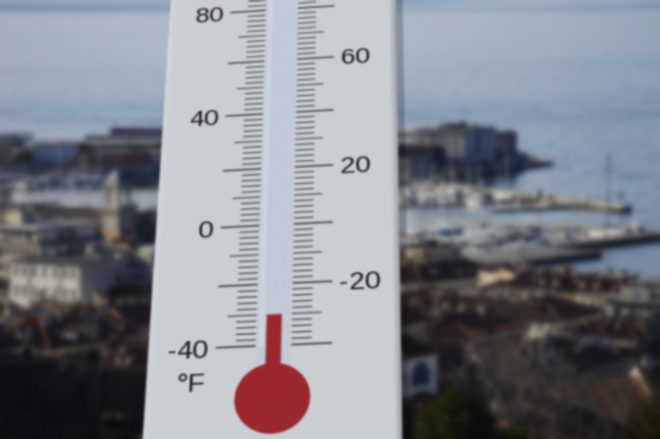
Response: -30; °F
